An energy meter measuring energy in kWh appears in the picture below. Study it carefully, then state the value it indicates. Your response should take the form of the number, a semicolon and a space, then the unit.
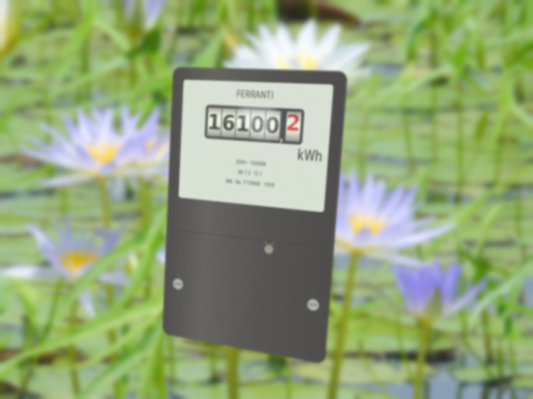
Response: 16100.2; kWh
